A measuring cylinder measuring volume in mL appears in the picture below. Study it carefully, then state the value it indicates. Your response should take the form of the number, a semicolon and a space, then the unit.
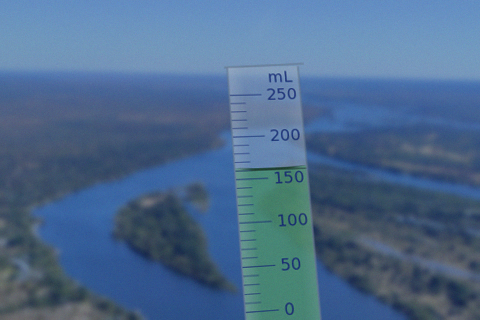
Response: 160; mL
